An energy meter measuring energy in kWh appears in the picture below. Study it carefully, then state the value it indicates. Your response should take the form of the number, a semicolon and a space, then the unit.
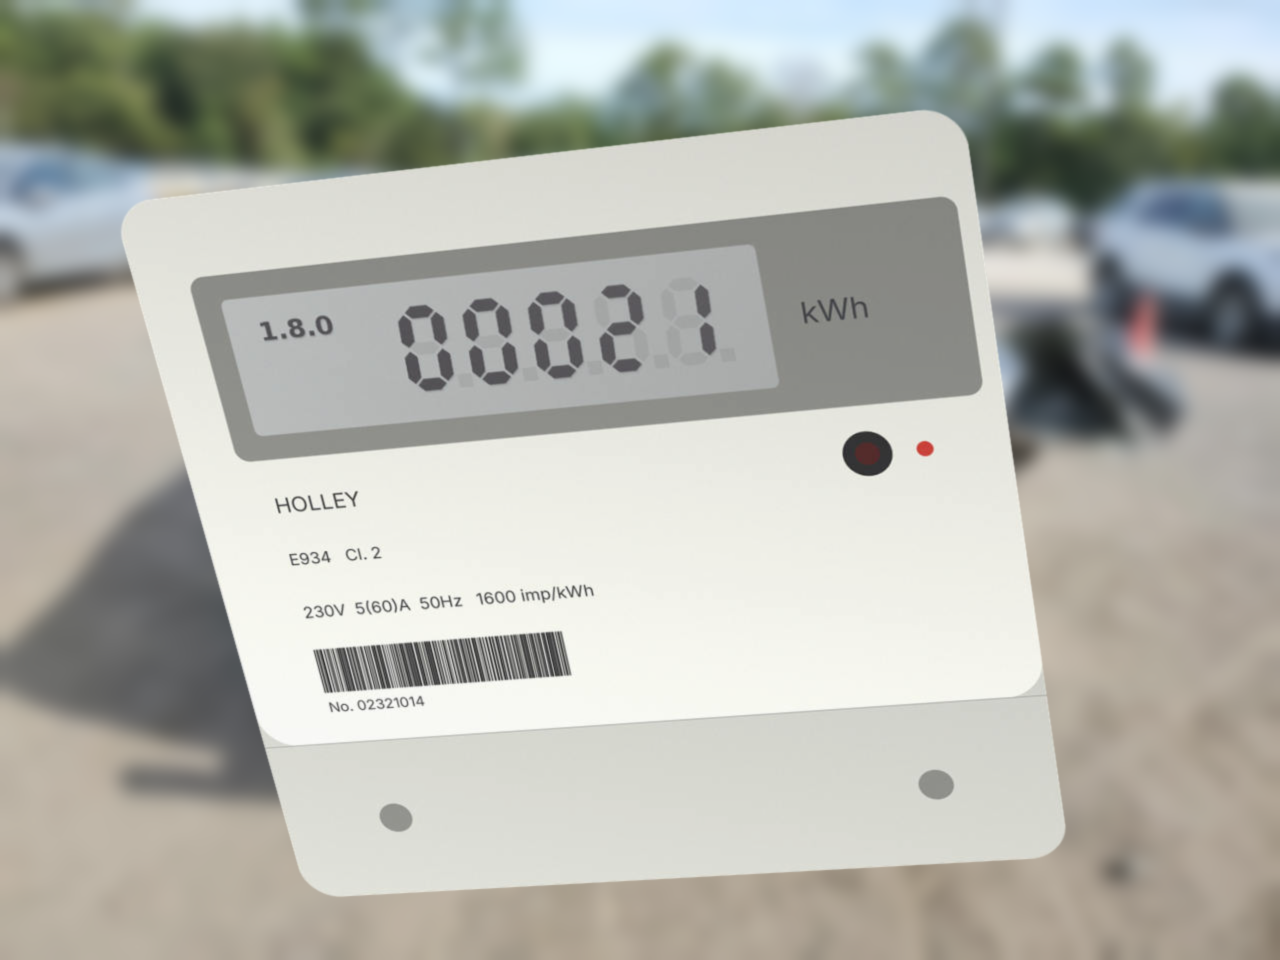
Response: 21; kWh
